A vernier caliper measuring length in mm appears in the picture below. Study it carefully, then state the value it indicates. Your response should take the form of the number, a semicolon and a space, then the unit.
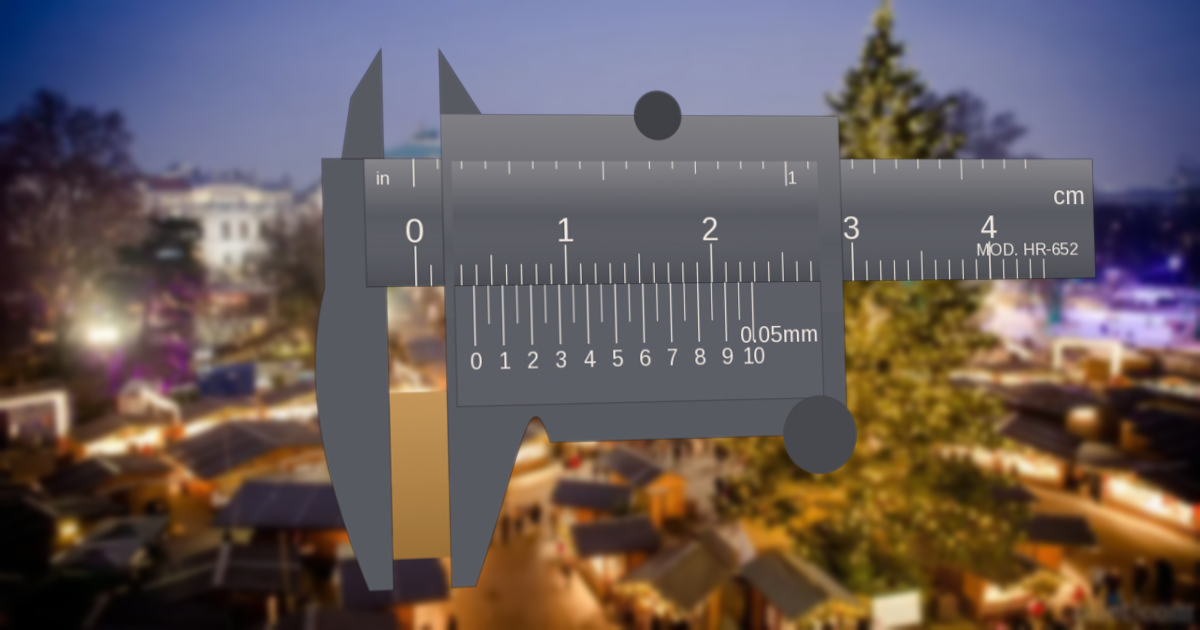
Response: 3.8; mm
